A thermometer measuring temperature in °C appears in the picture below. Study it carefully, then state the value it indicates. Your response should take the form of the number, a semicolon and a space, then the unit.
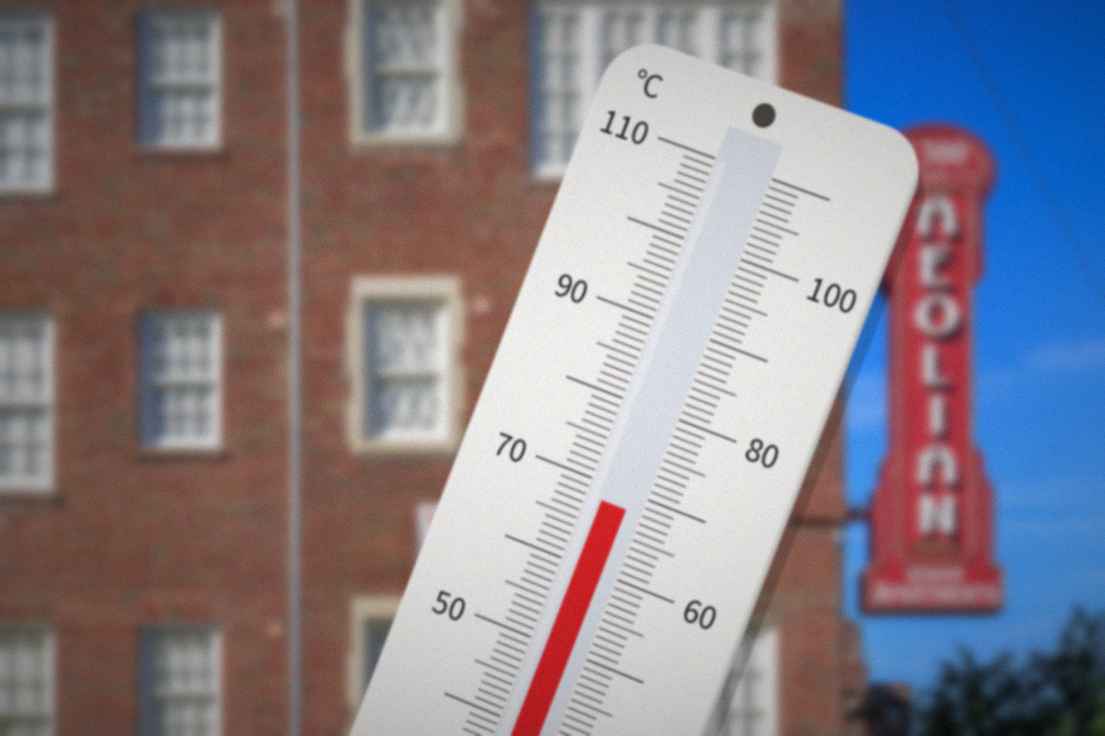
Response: 68; °C
